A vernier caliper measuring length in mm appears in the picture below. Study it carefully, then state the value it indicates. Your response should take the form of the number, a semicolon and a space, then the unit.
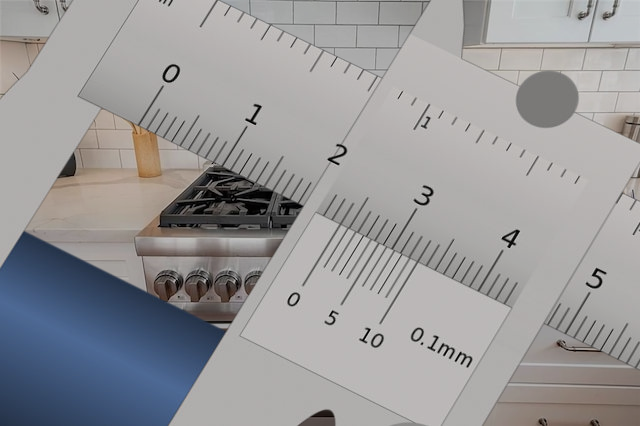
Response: 24.0; mm
